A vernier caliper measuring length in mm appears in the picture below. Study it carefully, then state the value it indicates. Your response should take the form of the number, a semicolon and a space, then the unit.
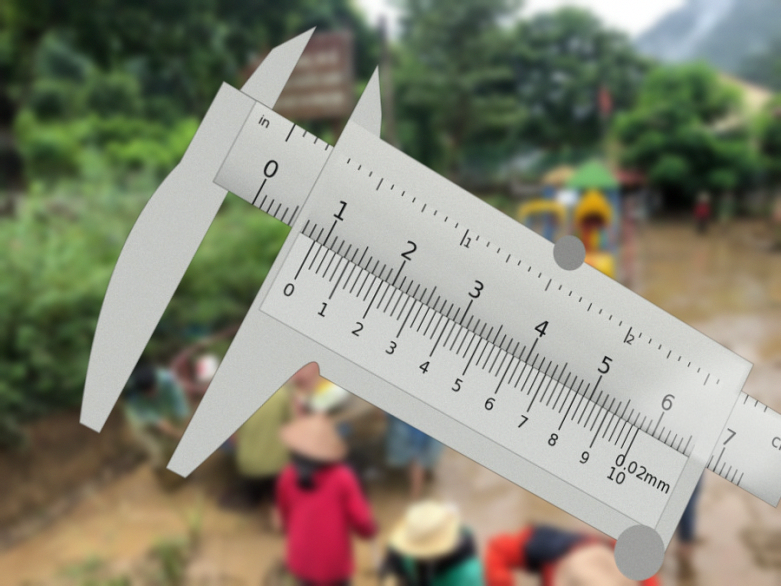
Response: 8.8; mm
